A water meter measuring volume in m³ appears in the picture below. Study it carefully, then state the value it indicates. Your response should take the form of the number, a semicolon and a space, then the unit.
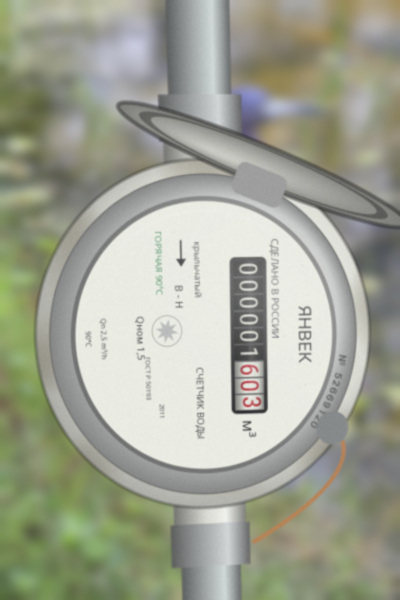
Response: 1.603; m³
